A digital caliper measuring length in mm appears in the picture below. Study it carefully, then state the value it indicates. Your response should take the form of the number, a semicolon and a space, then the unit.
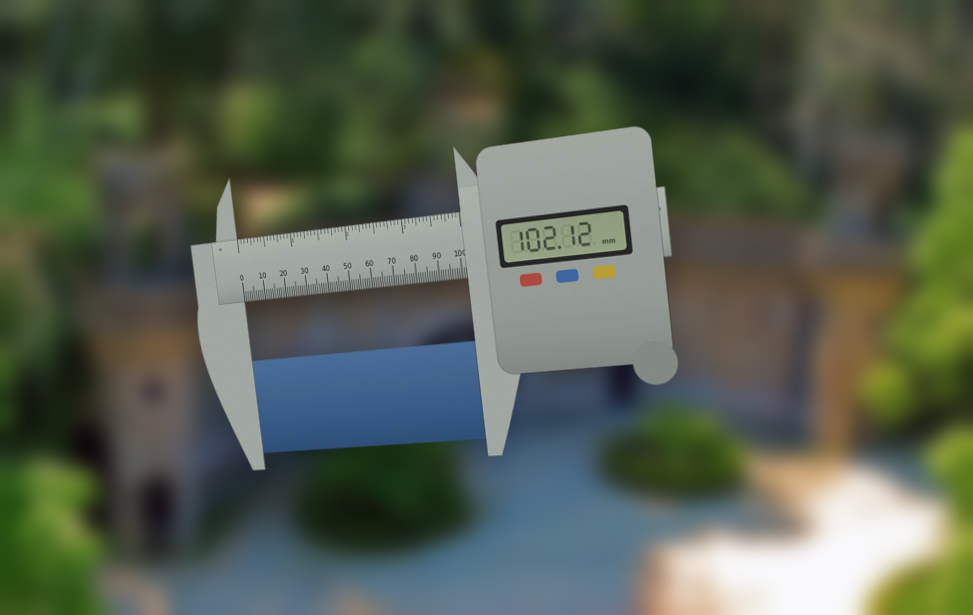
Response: 102.12; mm
